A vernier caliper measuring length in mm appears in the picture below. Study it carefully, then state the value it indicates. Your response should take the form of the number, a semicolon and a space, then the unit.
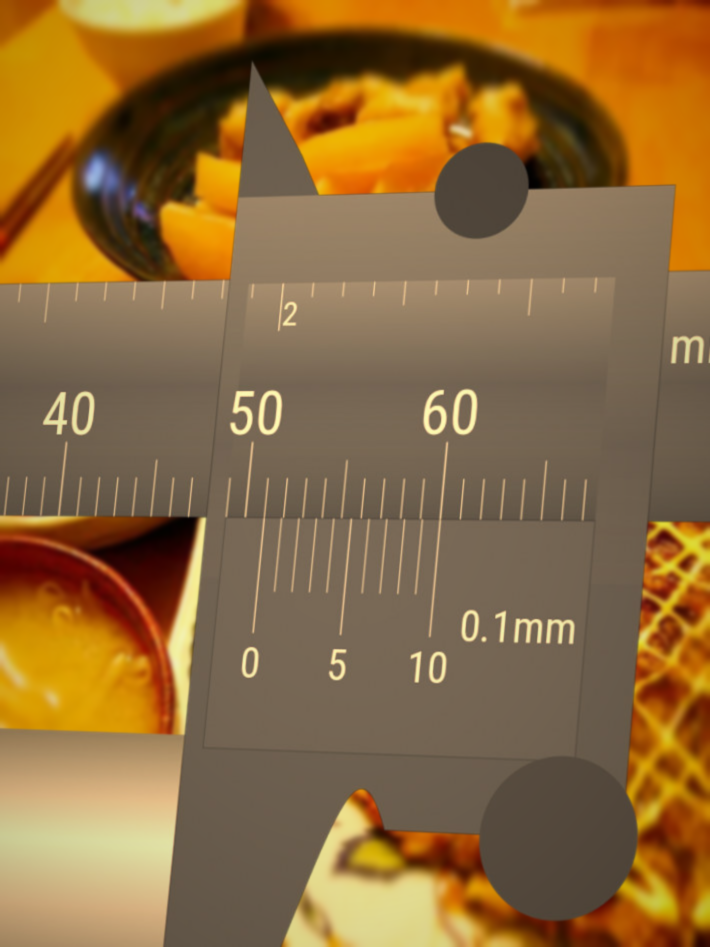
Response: 51.0; mm
